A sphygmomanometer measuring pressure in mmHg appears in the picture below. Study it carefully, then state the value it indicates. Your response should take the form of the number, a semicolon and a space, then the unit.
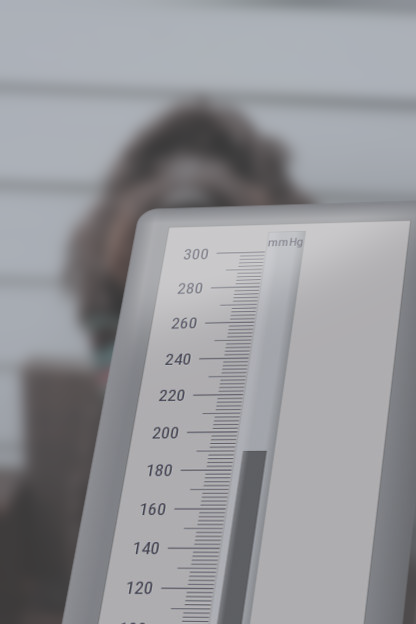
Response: 190; mmHg
